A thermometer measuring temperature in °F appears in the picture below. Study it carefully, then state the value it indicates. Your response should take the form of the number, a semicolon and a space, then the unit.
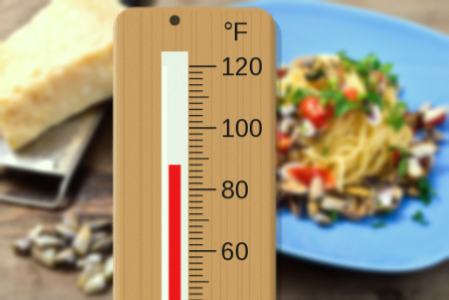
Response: 88; °F
